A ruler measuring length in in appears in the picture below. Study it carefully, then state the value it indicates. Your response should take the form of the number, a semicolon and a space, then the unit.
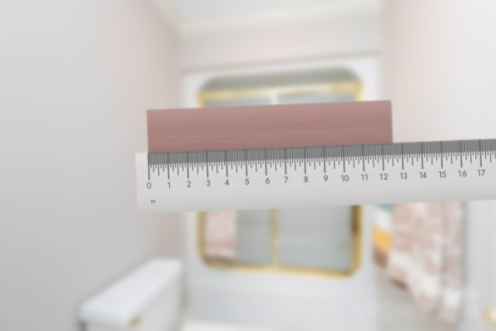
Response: 12.5; in
